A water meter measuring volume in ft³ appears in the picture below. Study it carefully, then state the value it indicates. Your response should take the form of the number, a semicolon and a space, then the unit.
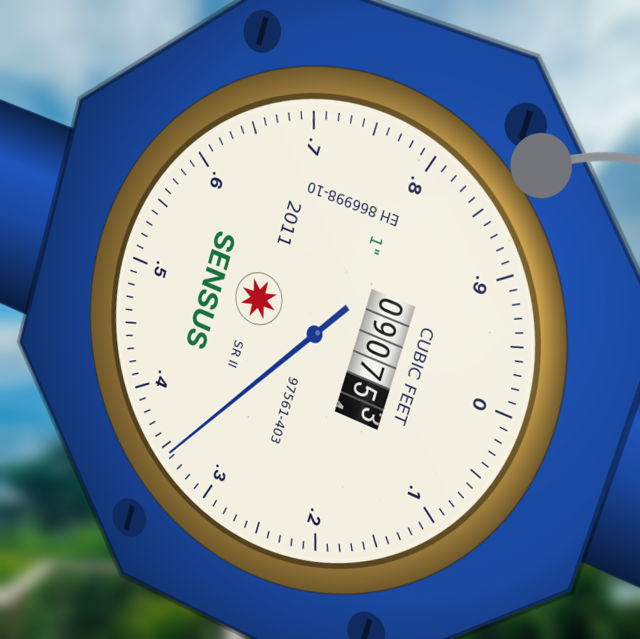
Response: 90753.34; ft³
